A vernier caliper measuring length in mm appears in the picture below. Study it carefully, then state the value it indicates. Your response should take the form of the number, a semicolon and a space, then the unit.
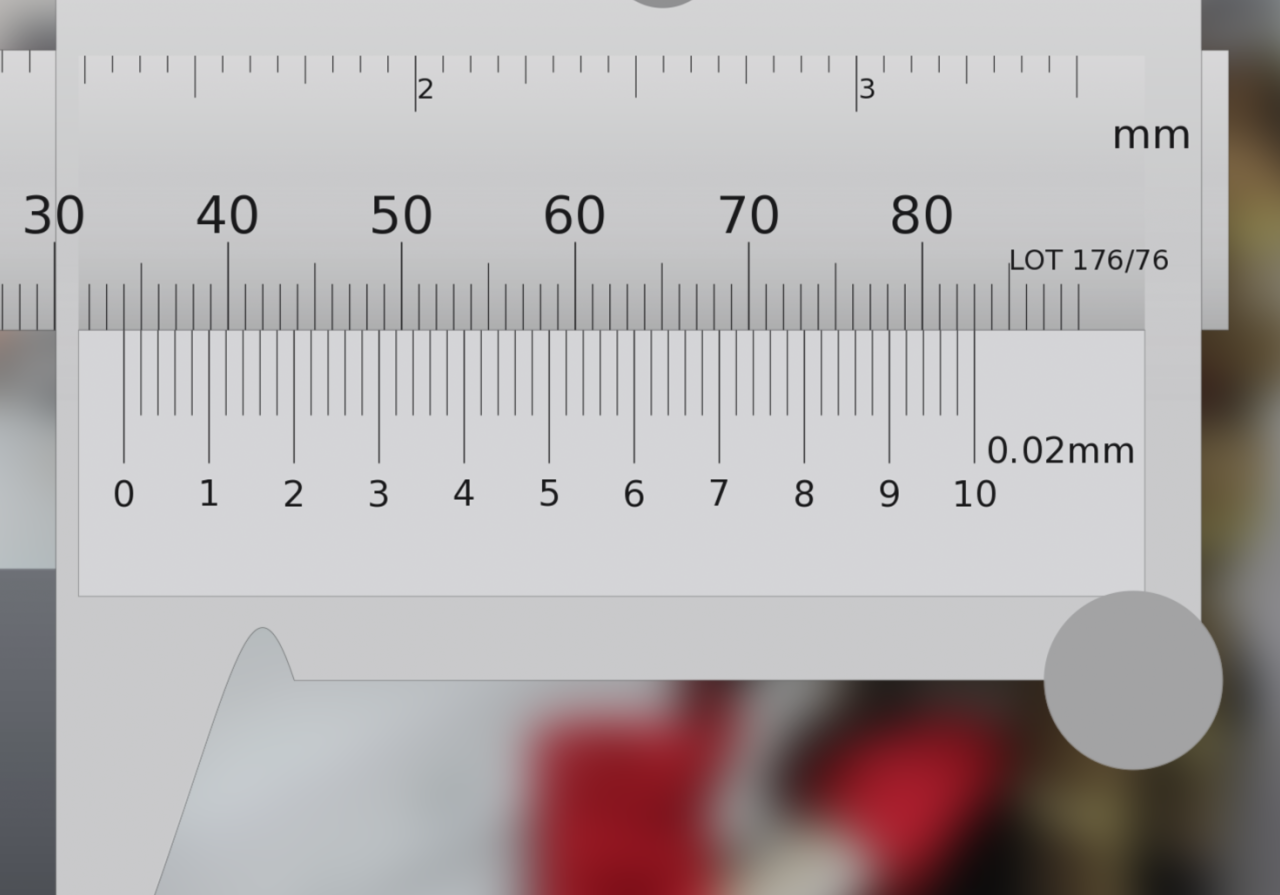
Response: 34.0; mm
